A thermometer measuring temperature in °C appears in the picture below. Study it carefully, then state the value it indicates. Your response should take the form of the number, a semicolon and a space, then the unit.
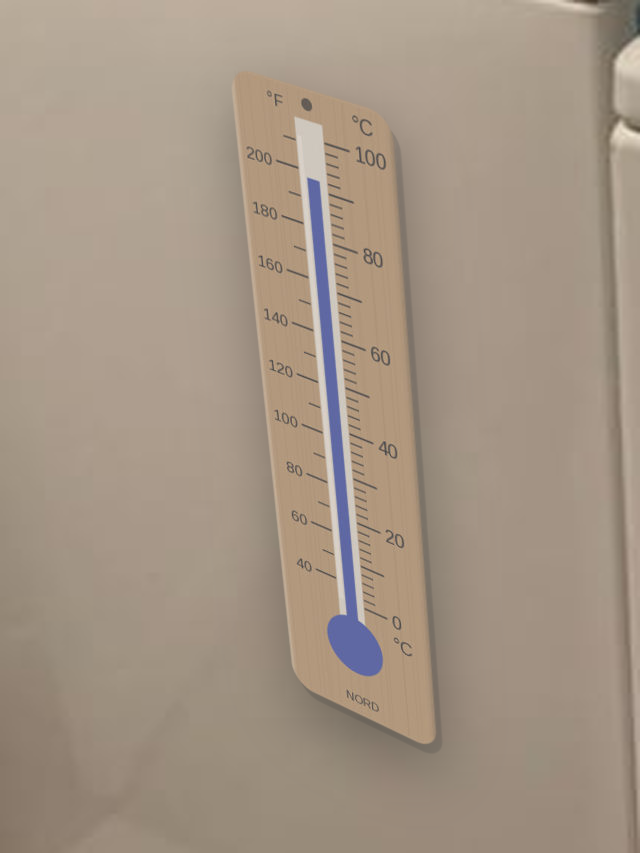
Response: 92; °C
